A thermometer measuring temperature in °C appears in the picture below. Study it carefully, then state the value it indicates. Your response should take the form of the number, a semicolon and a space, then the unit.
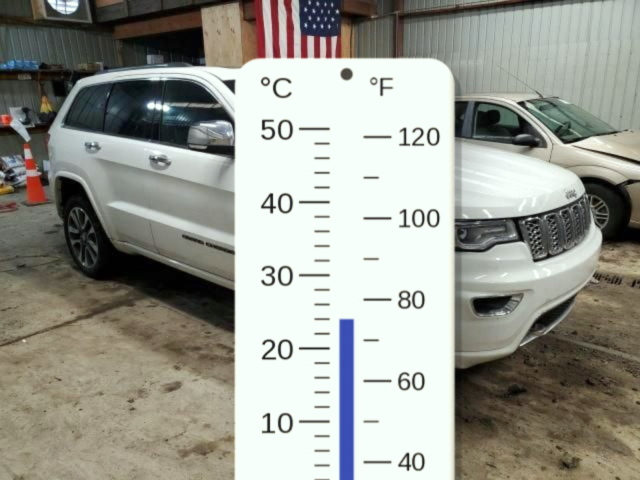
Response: 24; °C
